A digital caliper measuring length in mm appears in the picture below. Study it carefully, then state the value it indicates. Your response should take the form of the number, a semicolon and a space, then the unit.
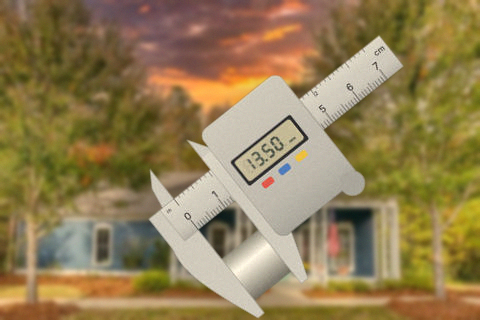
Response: 13.50; mm
